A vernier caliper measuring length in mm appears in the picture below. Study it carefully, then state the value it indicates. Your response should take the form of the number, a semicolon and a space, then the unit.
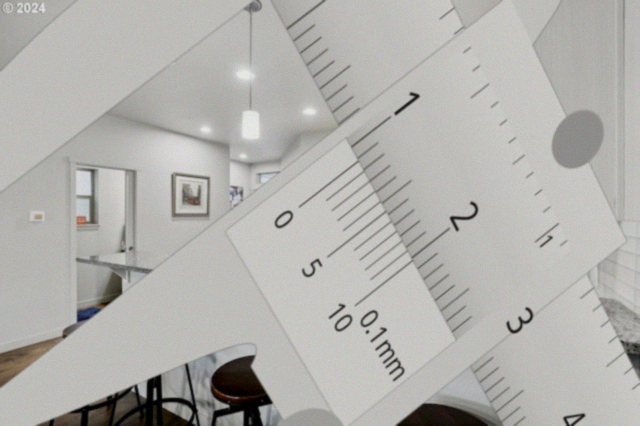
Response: 11.2; mm
